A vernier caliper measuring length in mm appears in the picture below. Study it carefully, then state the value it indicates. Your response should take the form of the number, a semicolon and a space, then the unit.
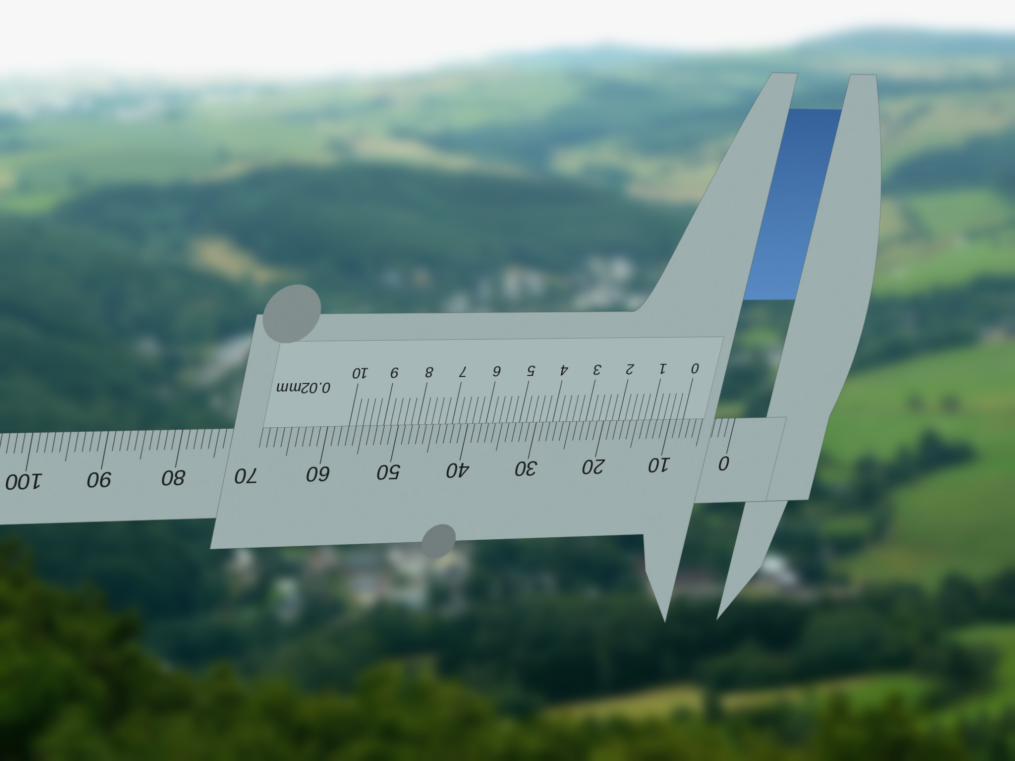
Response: 8.0; mm
